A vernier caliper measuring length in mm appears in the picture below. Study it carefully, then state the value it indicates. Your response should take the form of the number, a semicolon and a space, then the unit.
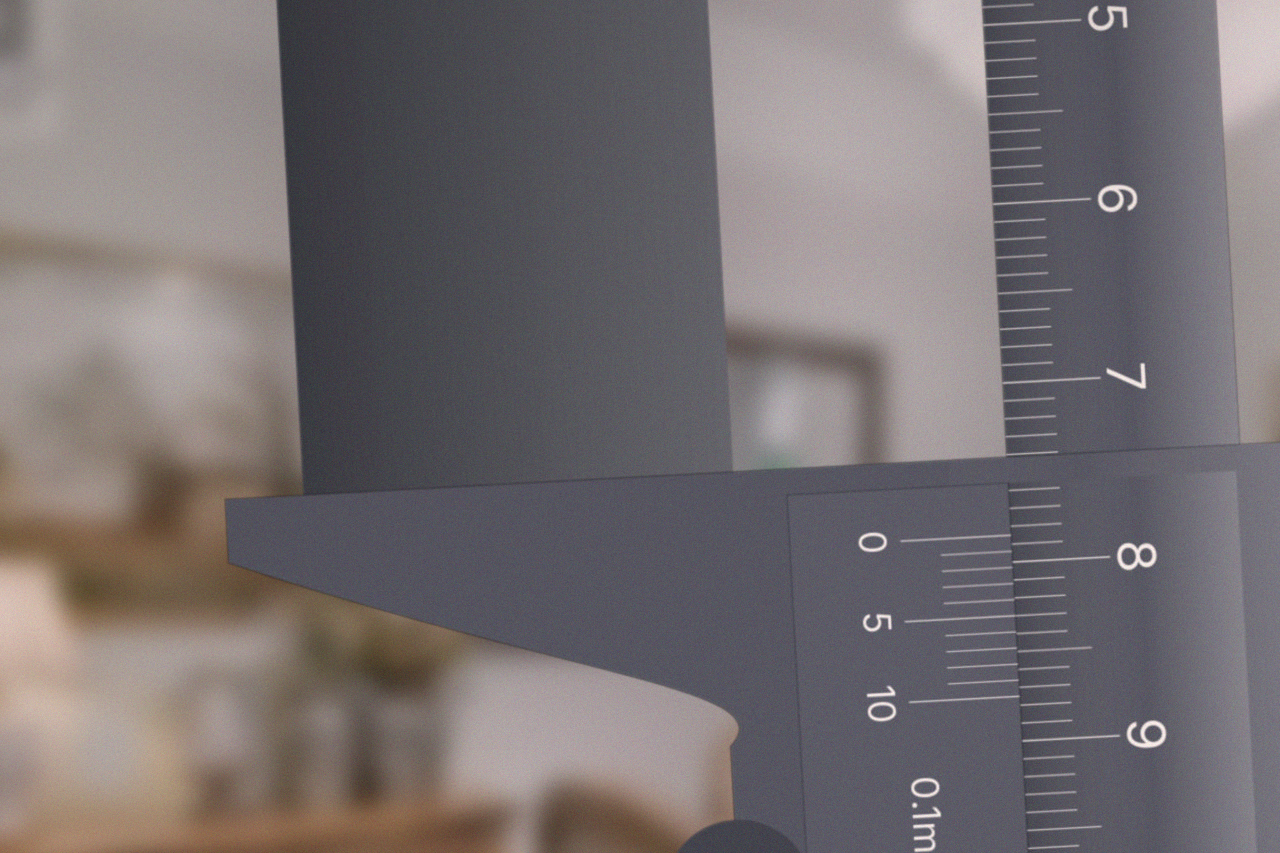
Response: 78.5; mm
